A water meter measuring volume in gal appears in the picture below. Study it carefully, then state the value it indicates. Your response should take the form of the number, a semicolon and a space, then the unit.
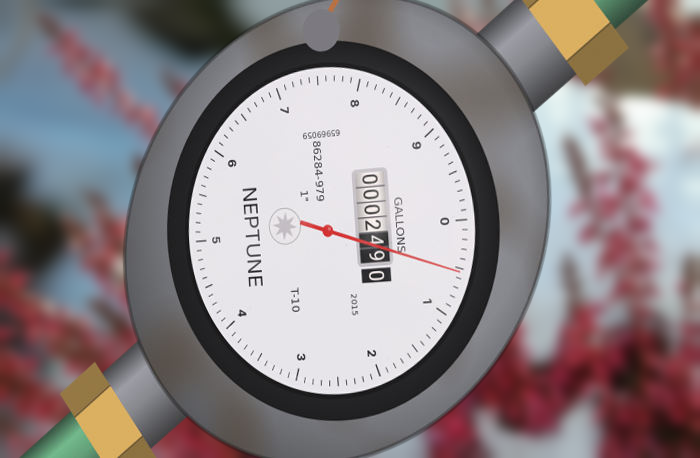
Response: 2490.5; gal
